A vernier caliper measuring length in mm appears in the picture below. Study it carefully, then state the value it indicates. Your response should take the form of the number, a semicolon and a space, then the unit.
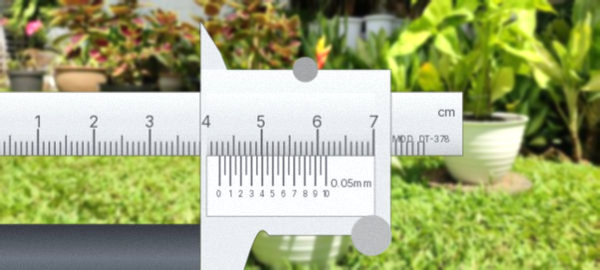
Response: 42.5; mm
